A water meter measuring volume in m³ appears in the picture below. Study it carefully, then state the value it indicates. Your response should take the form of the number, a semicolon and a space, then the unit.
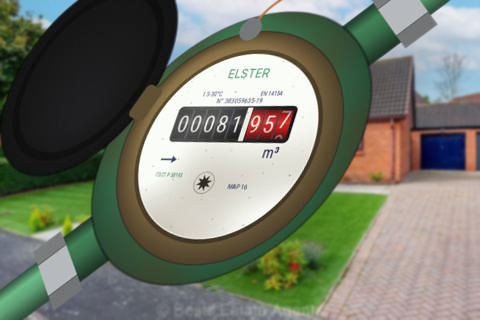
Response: 81.957; m³
